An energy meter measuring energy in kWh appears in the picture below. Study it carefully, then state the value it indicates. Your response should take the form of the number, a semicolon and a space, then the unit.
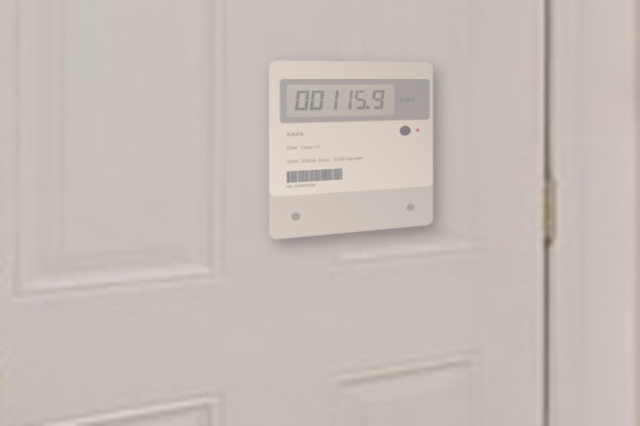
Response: 115.9; kWh
